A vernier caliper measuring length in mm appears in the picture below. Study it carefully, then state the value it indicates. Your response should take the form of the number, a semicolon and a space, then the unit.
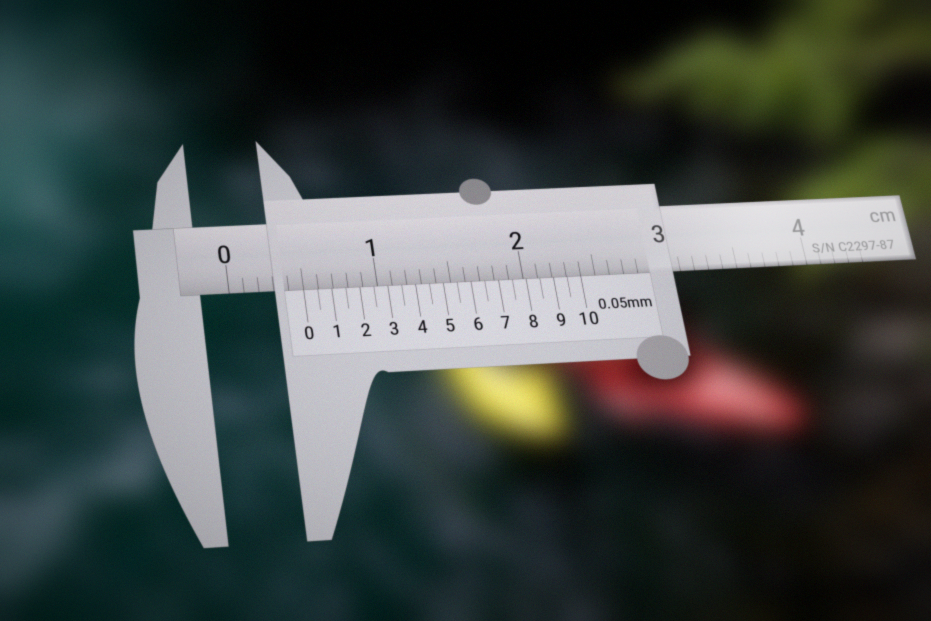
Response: 5.0; mm
